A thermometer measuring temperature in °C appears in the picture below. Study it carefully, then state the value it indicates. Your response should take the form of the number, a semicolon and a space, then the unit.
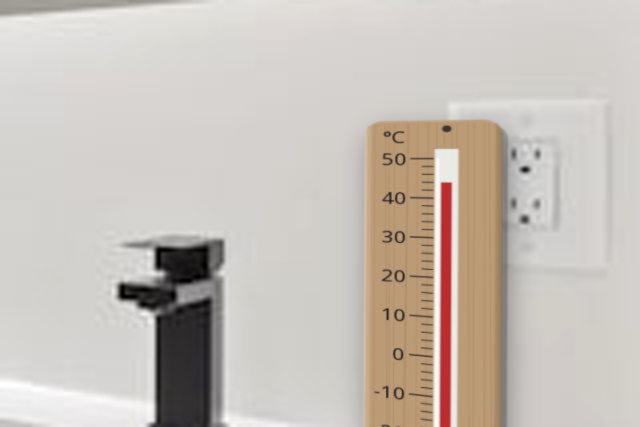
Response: 44; °C
